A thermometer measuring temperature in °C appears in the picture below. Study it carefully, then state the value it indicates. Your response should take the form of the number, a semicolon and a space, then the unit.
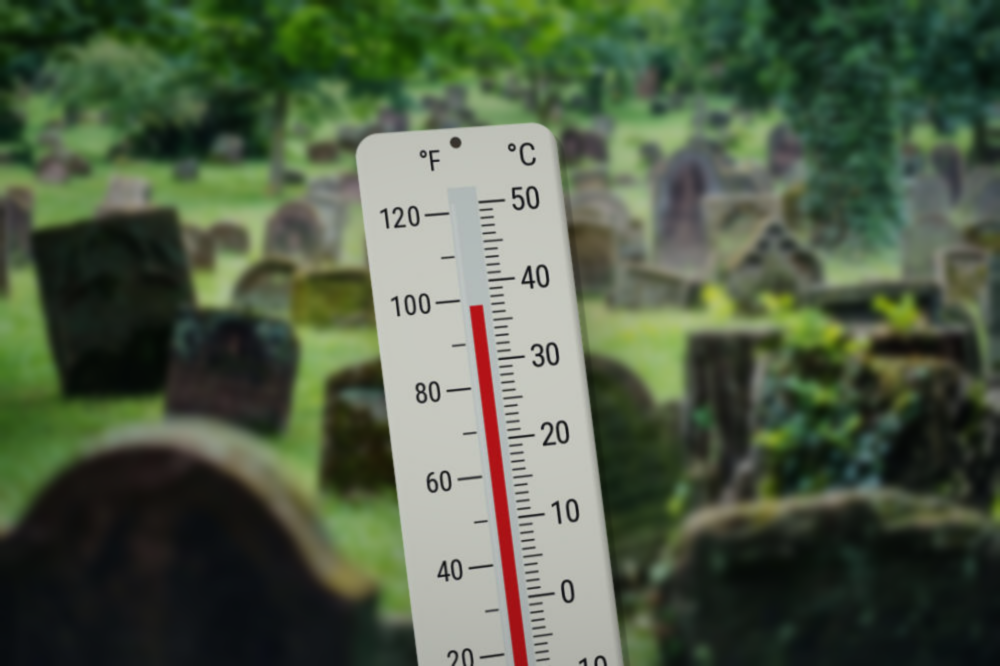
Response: 37; °C
